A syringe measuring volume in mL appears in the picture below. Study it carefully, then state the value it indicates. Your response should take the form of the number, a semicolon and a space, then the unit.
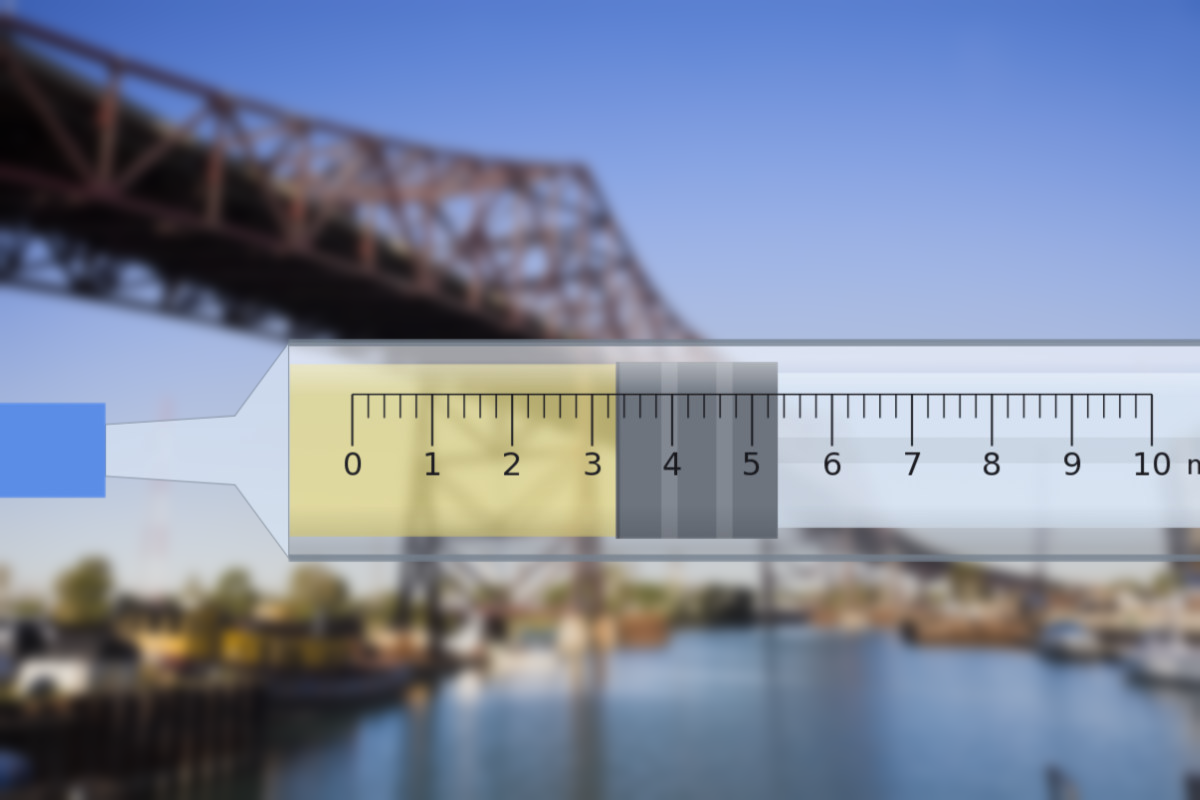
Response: 3.3; mL
